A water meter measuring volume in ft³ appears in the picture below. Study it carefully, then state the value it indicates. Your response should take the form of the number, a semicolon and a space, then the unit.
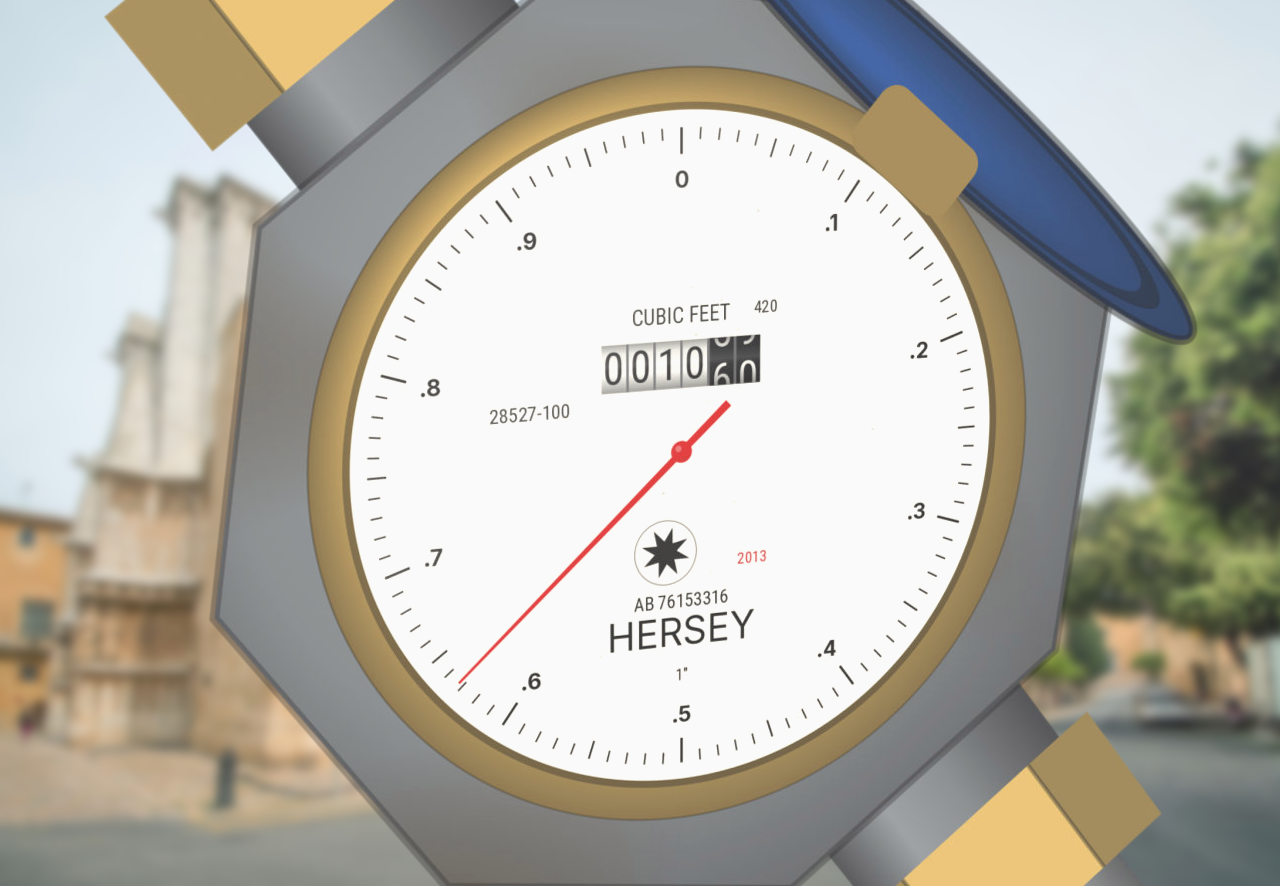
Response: 1059.63; ft³
